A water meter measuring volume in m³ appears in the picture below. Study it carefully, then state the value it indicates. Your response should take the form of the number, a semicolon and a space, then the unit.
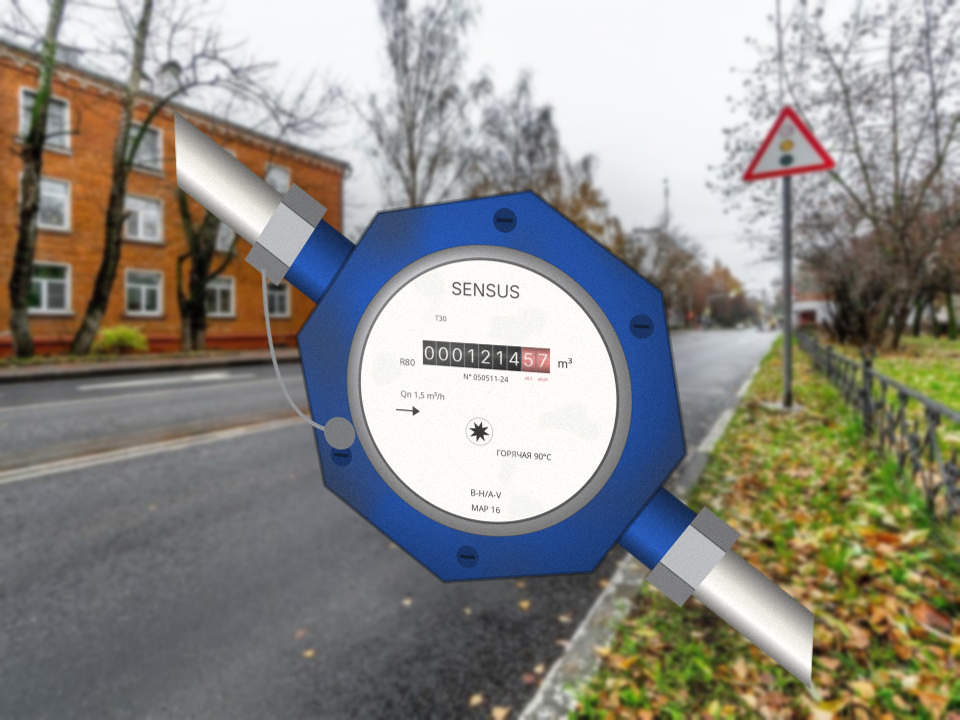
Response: 1214.57; m³
